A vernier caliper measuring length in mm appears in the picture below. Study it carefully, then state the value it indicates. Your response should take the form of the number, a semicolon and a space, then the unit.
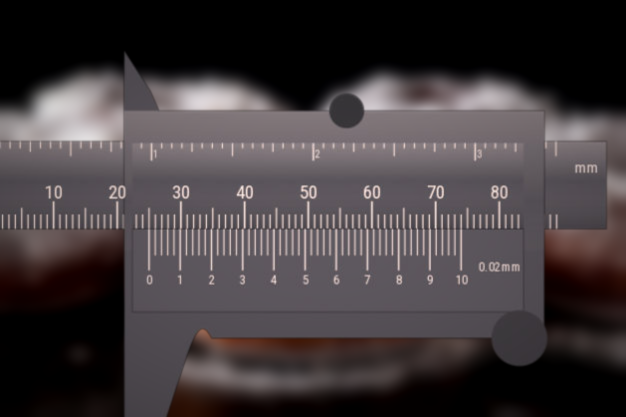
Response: 25.0; mm
